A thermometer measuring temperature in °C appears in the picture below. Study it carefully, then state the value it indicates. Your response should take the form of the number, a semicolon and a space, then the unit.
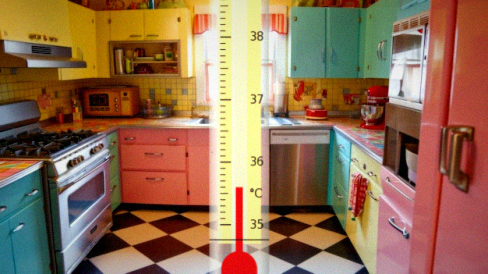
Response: 35.6; °C
